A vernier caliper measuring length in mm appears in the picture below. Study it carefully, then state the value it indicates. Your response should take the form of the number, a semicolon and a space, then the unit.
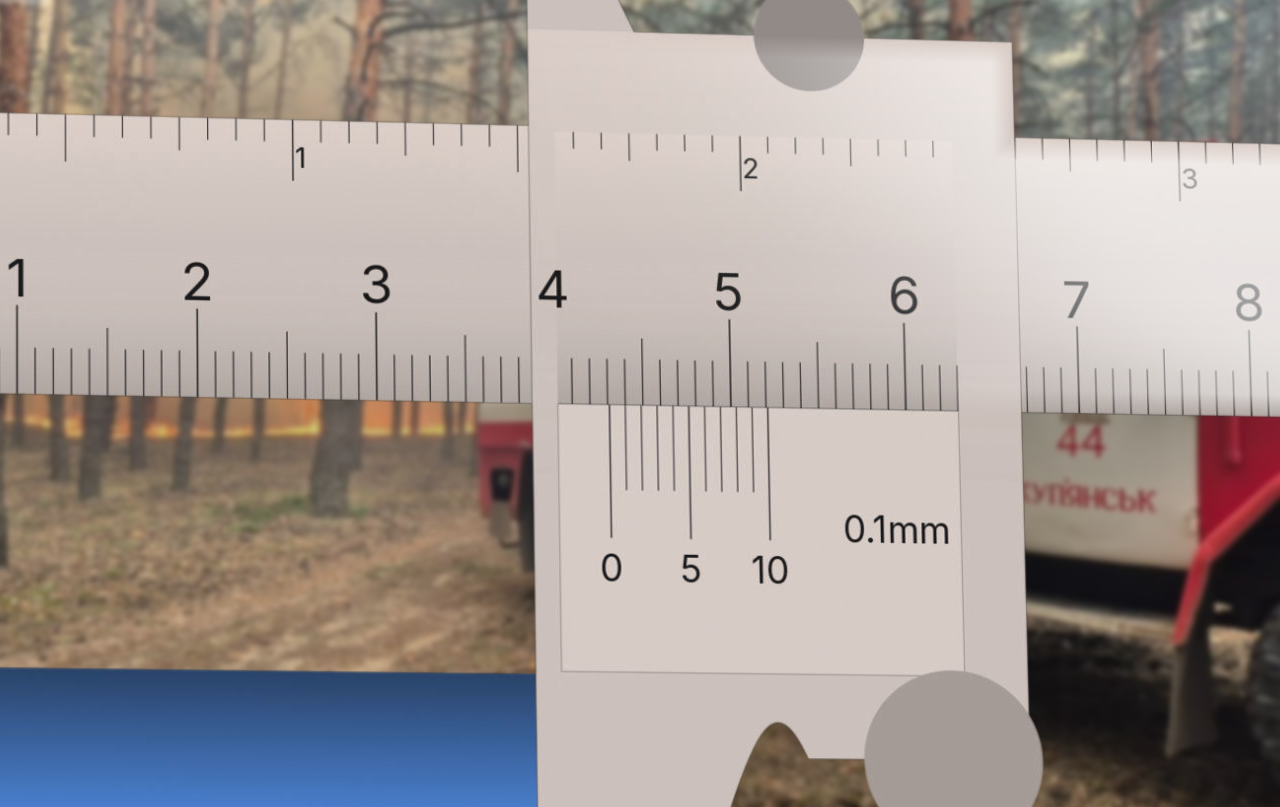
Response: 43.1; mm
